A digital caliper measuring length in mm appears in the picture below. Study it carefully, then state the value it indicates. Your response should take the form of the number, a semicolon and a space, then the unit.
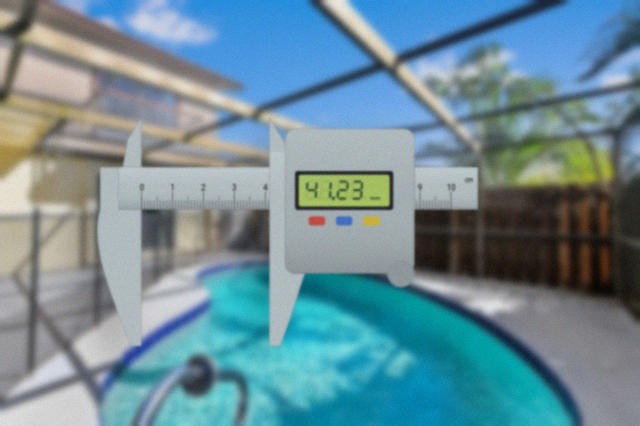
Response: 41.23; mm
